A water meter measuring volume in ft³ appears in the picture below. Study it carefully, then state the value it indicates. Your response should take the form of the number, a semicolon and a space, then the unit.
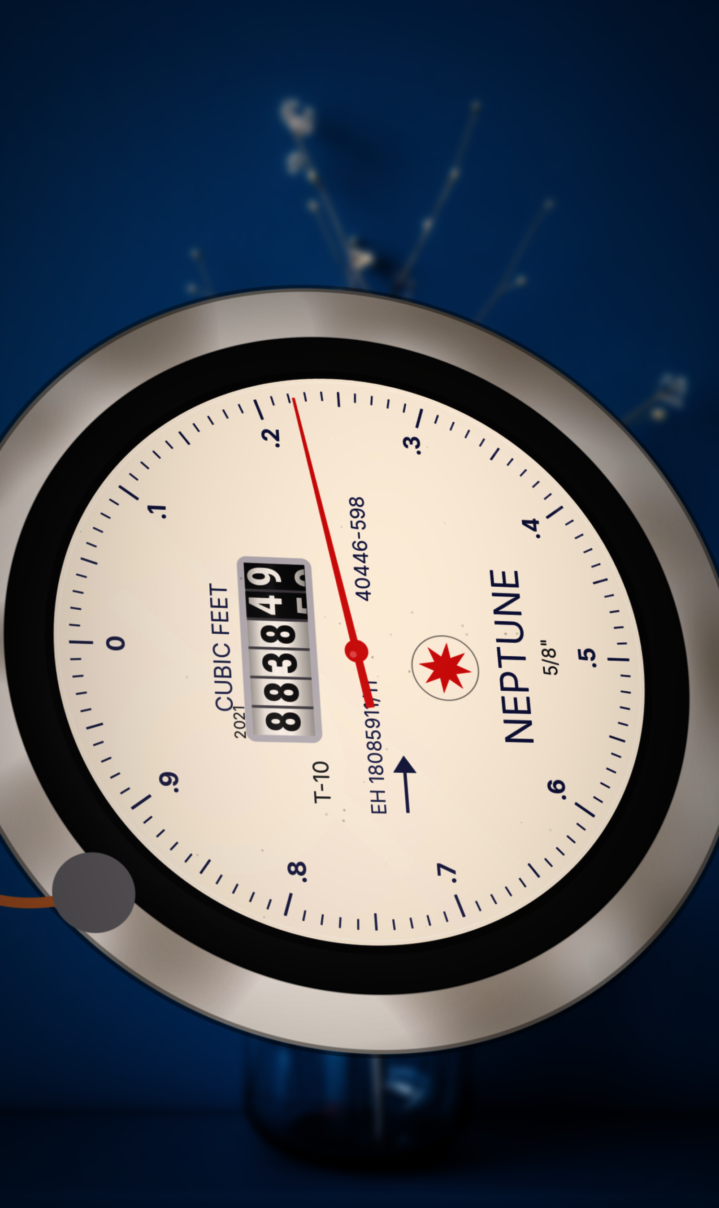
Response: 883849.22; ft³
